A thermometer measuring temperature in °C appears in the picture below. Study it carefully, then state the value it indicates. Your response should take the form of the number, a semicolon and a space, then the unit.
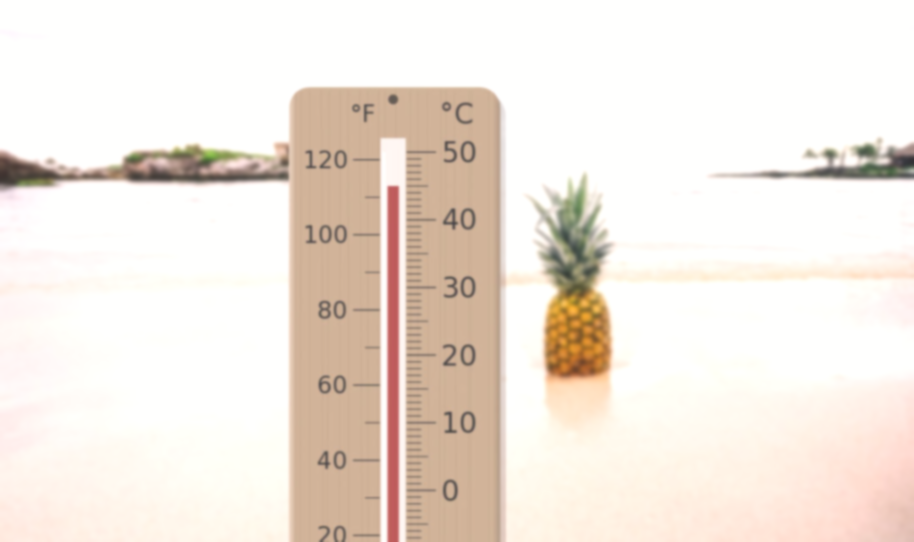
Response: 45; °C
